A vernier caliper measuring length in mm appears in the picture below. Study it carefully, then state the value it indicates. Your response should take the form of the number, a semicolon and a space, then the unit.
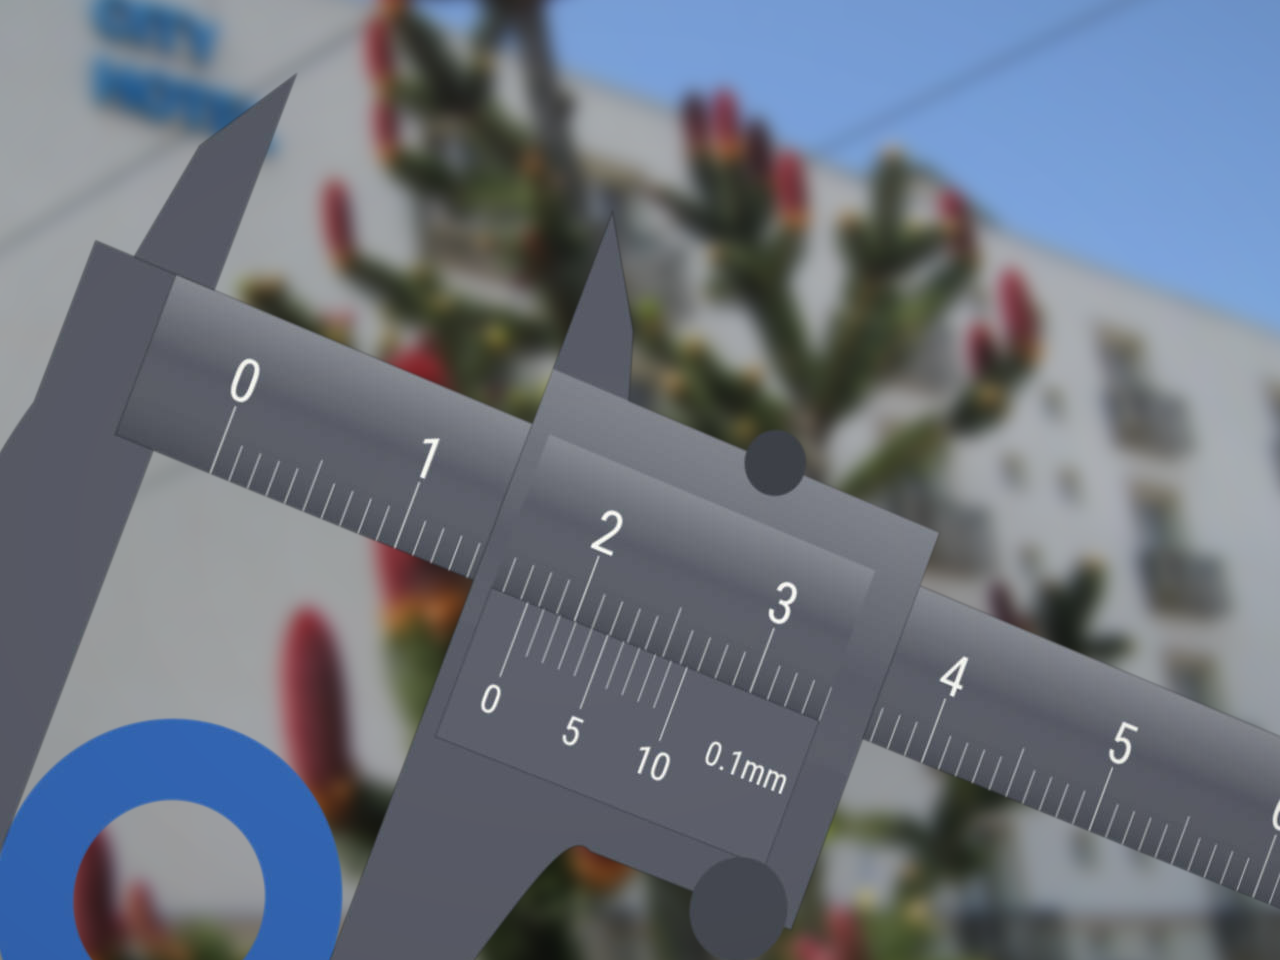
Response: 17.4; mm
